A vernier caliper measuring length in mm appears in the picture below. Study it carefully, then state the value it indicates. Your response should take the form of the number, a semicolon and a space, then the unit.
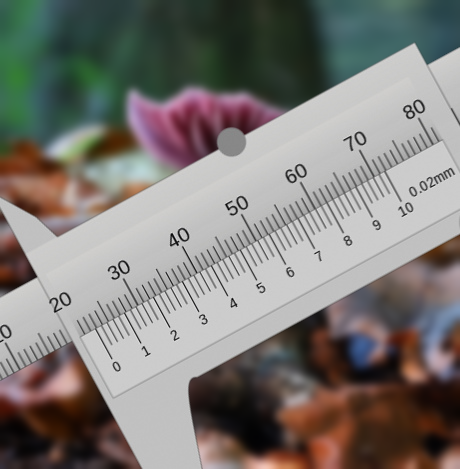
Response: 22.8; mm
